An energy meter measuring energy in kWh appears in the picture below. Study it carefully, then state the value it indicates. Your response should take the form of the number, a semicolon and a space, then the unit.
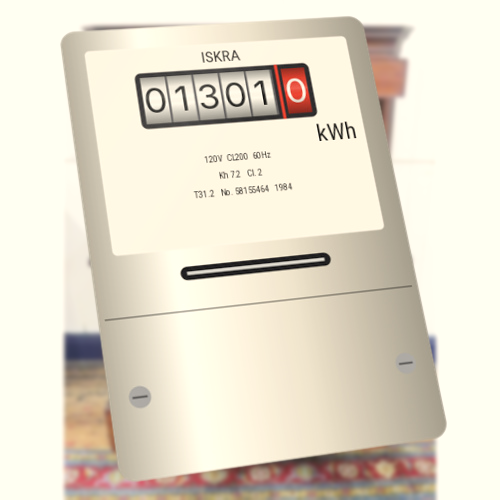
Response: 1301.0; kWh
